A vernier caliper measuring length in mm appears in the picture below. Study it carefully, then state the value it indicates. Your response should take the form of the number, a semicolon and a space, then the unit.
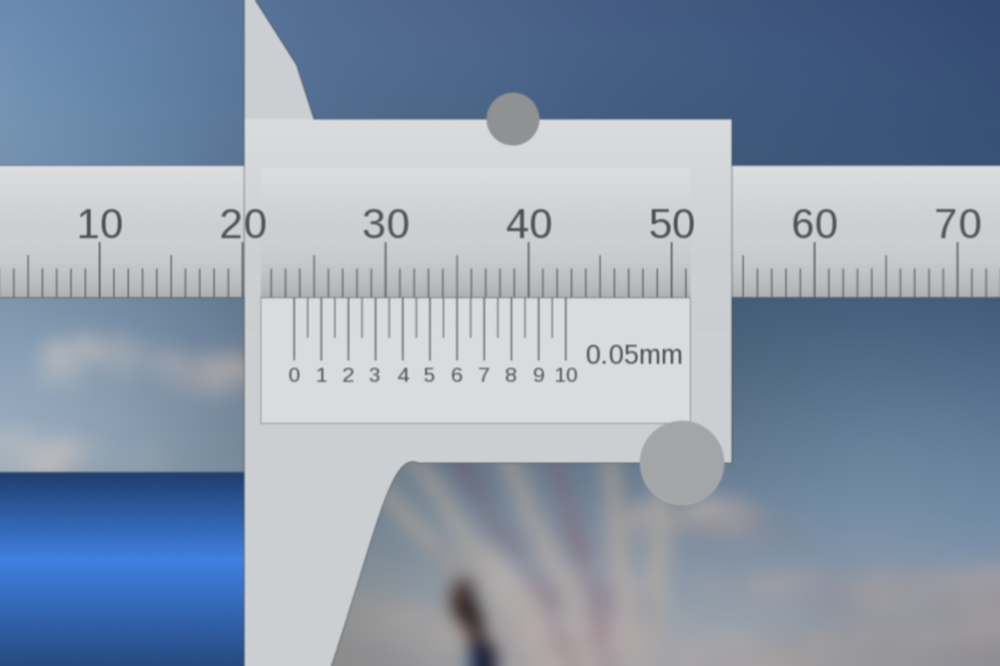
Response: 23.6; mm
